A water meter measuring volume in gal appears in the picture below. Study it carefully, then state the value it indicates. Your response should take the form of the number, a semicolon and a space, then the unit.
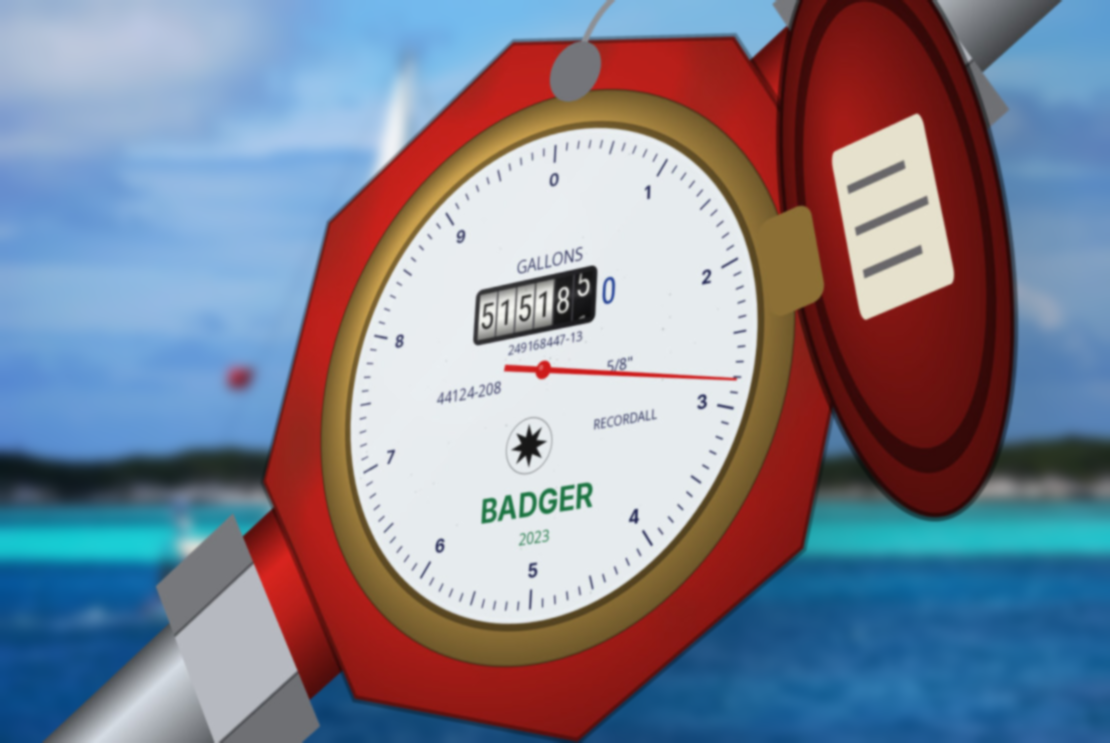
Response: 5151852.8; gal
